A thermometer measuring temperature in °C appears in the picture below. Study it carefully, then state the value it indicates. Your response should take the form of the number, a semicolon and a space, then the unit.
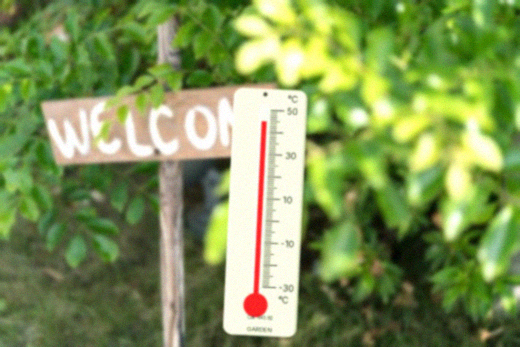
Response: 45; °C
